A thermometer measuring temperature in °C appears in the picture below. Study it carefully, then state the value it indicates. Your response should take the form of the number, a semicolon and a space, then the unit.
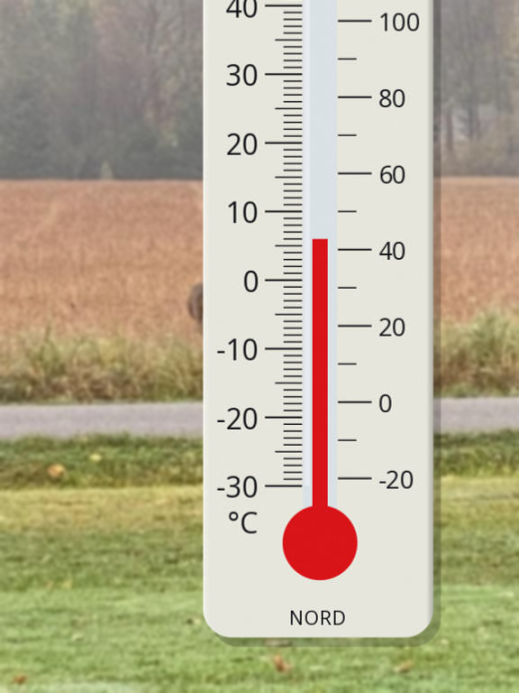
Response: 6; °C
